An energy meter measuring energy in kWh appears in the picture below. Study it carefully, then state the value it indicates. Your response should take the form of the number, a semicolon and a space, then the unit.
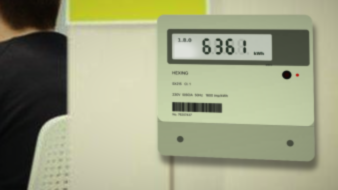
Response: 6361; kWh
